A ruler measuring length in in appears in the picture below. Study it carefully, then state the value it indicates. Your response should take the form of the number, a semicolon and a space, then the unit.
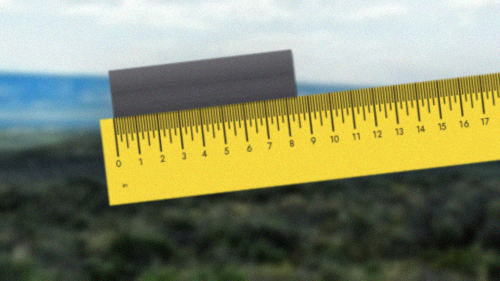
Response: 8.5; in
